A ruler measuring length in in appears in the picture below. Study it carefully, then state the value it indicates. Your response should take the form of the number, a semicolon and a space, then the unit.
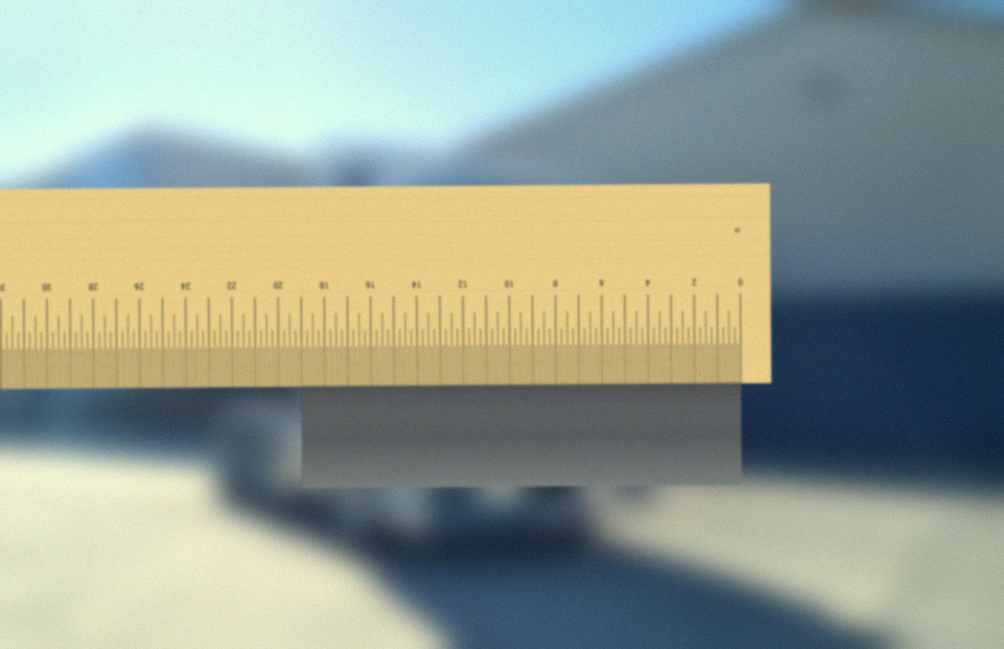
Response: 19; in
